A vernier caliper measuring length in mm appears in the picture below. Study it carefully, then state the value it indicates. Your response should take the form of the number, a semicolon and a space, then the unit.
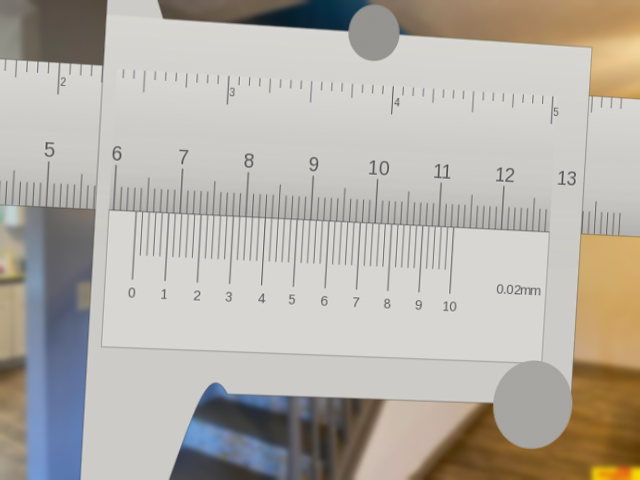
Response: 63.4; mm
